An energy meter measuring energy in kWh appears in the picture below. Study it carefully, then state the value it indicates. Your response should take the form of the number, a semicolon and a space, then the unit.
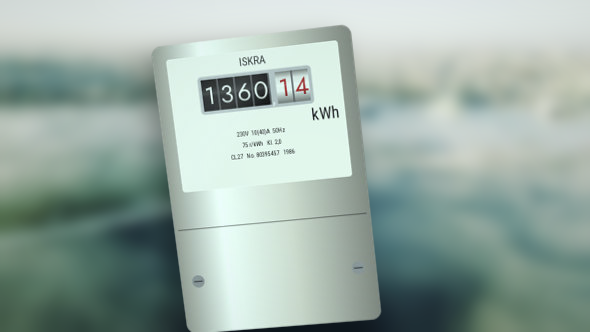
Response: 1360.14; kWh
